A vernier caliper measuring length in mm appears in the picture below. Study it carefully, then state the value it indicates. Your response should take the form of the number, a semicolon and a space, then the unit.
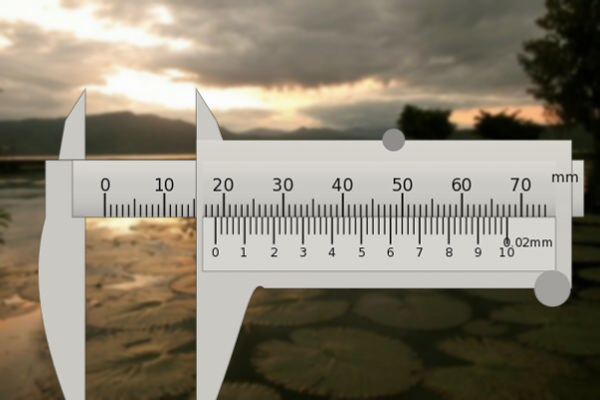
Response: 18.6; mm
